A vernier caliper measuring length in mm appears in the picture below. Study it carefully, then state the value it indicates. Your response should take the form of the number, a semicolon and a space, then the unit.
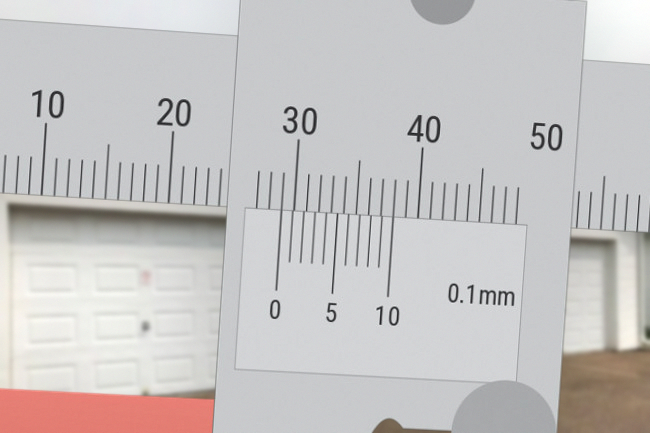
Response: 29.0; mm
